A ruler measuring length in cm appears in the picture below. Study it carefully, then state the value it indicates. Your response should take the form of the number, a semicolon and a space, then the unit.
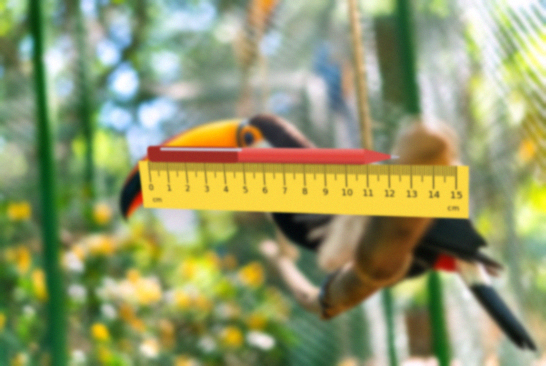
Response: 12.5; cm
